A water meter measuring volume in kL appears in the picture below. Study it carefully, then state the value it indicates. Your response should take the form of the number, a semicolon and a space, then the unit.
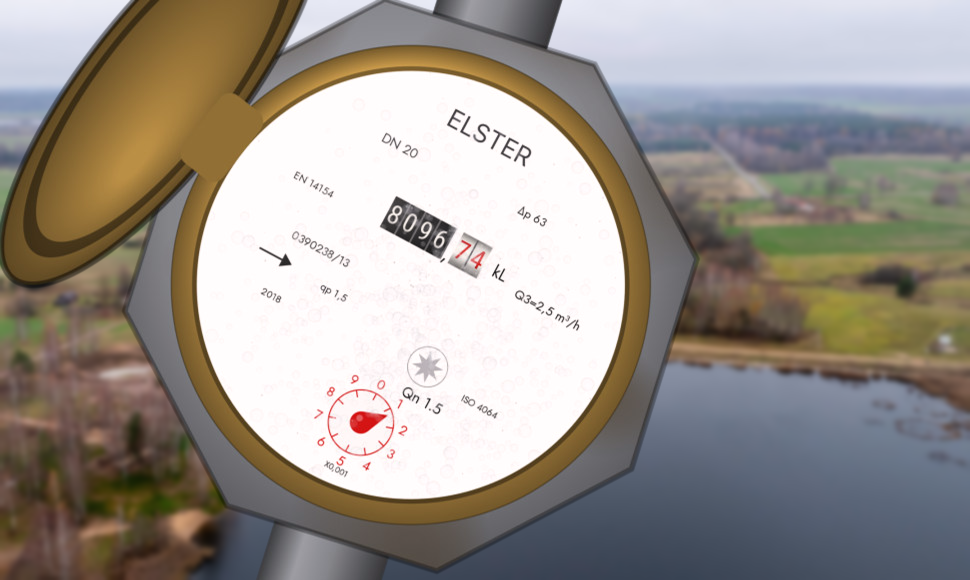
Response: 8096.741; kL
